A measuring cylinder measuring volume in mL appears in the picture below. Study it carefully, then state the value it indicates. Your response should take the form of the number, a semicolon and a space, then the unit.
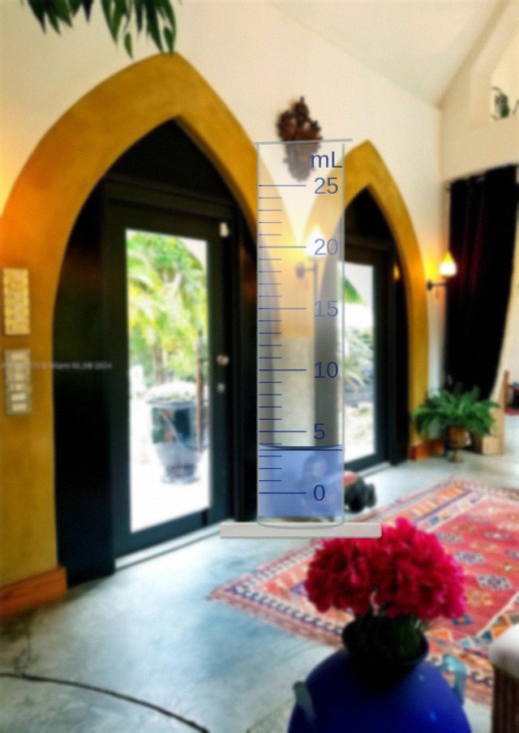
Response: 3.5; mL
